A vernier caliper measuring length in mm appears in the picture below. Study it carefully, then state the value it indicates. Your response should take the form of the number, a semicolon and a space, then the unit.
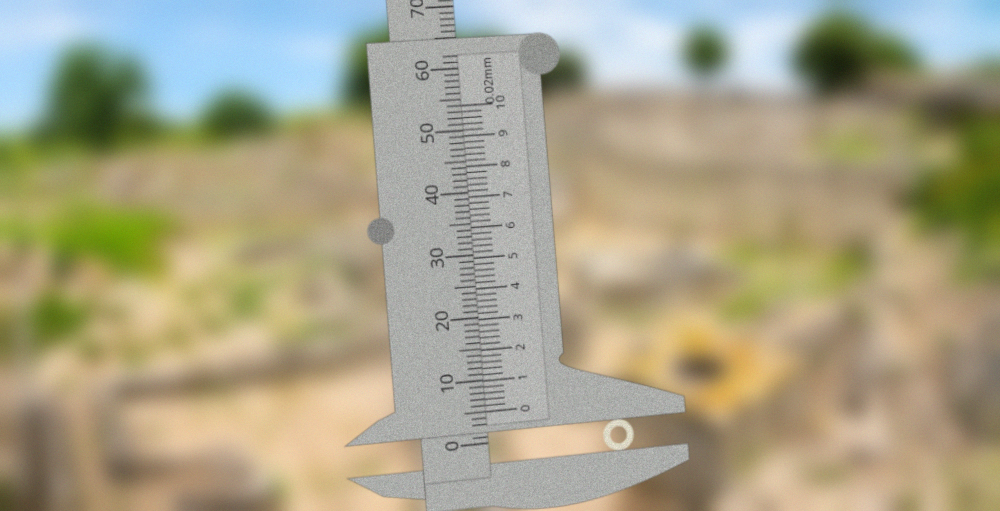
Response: 5.0; mm
